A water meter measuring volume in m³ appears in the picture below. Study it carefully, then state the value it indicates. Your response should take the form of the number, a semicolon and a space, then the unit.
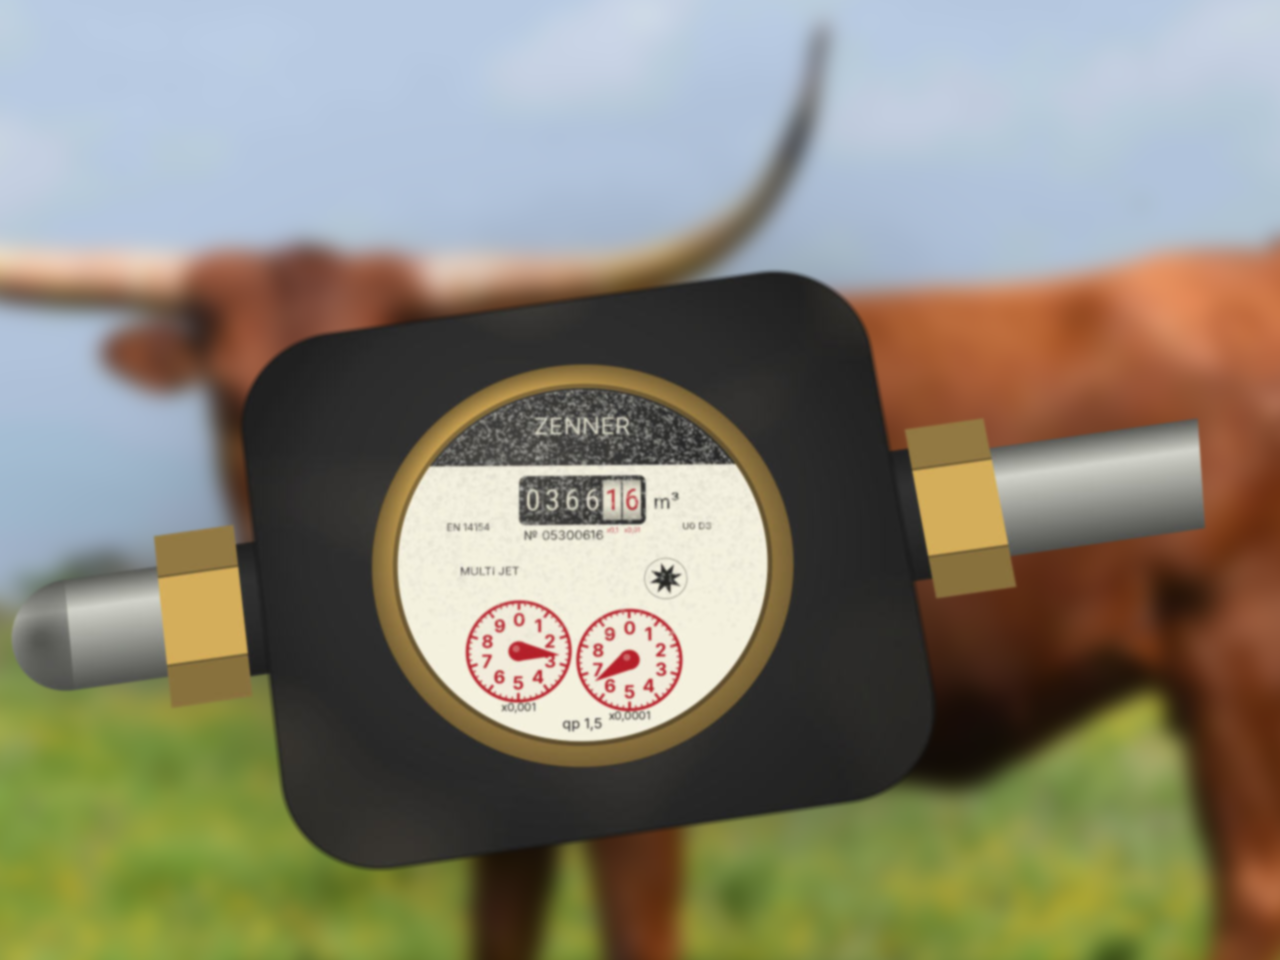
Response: 366.1626; m³
